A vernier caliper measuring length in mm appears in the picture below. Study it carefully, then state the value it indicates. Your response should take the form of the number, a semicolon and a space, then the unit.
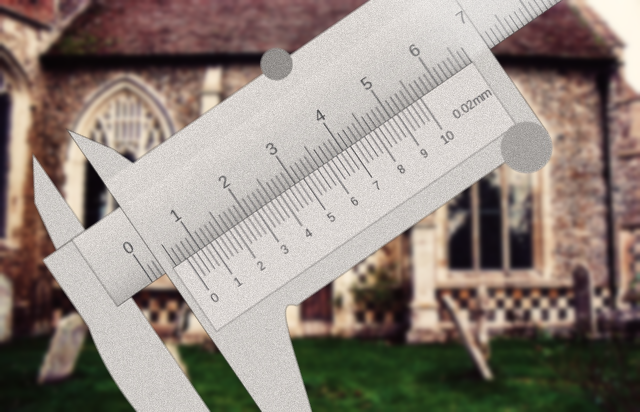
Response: 7.2; mm
